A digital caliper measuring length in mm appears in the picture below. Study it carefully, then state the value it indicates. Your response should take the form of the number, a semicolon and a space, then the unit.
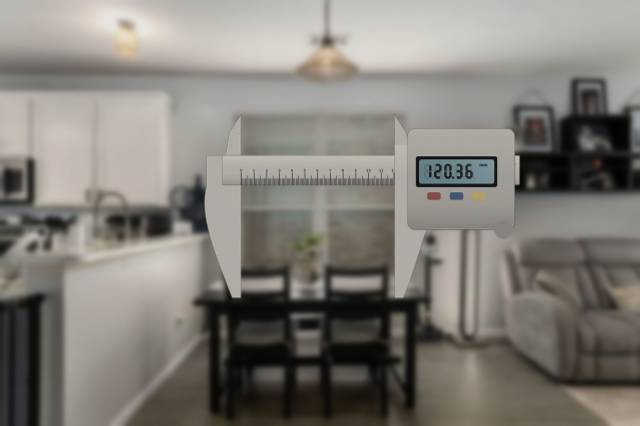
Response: 120.36; mm
